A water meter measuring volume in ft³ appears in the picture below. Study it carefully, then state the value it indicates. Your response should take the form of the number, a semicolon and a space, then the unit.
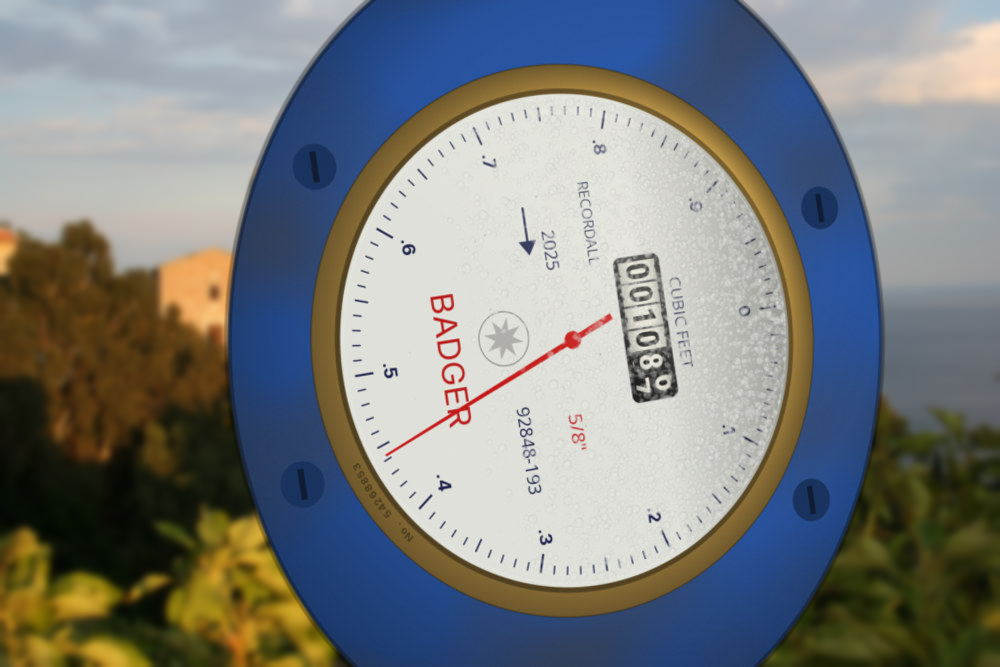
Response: 1086.44; ft³
